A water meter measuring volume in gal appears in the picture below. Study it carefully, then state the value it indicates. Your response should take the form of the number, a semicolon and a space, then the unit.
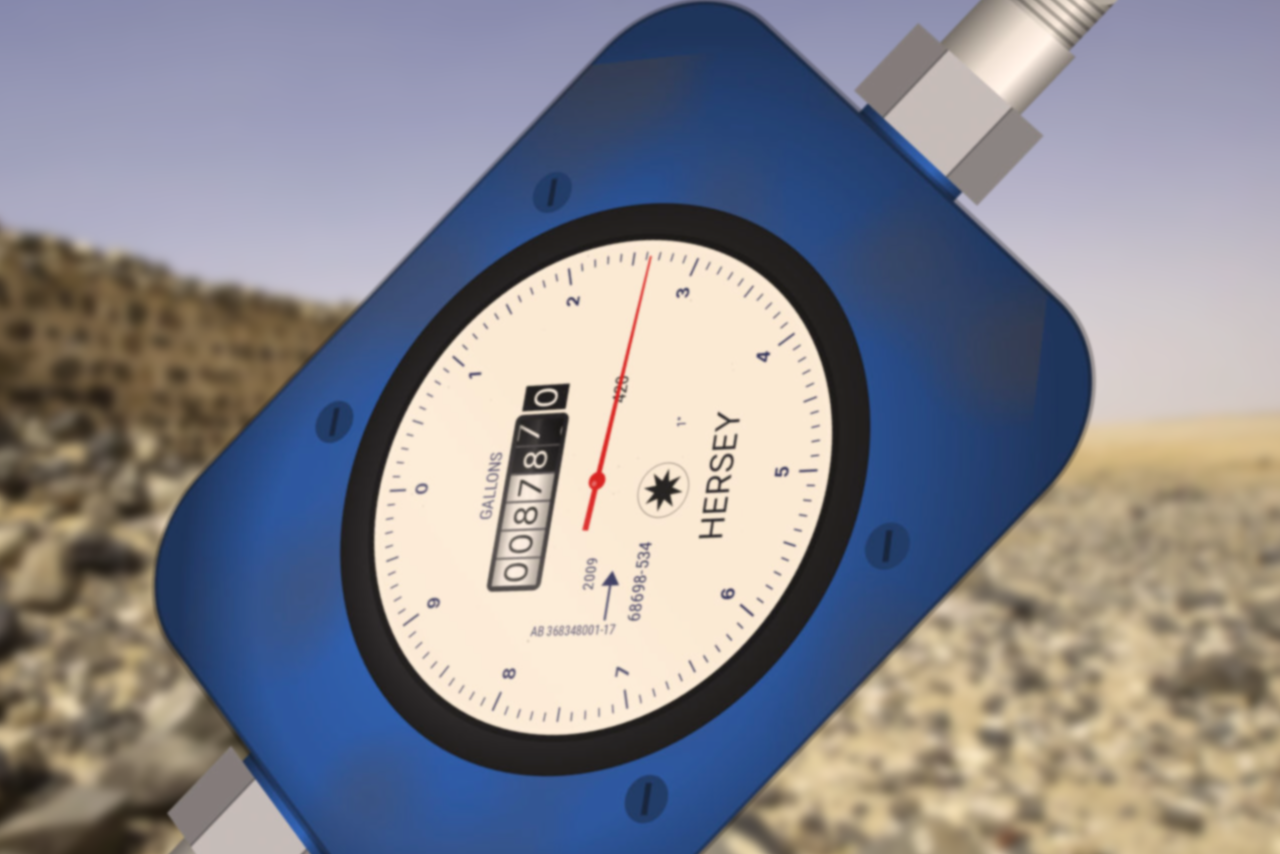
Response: 87872.6; gal
